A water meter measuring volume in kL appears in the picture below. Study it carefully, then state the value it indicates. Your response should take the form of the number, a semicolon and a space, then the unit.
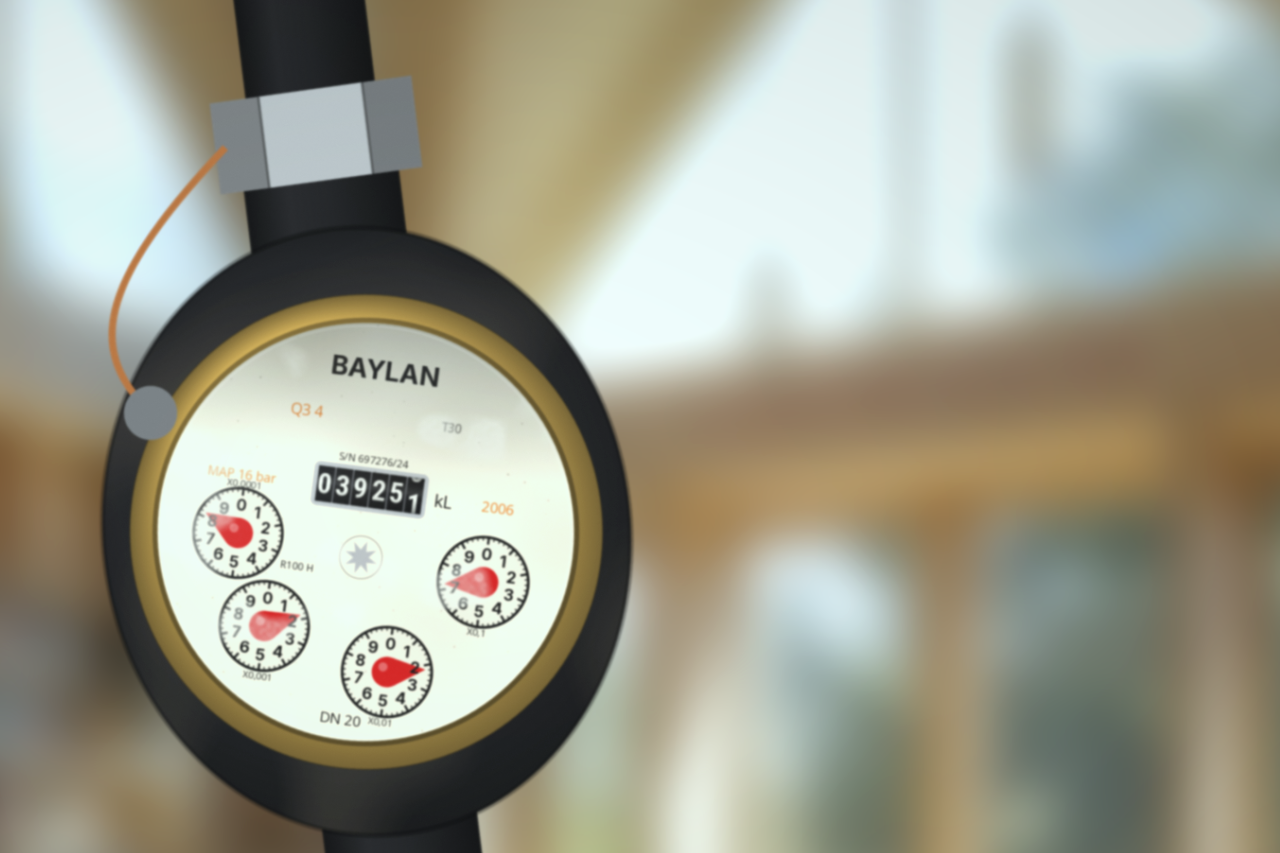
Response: 39250.7218; kL
